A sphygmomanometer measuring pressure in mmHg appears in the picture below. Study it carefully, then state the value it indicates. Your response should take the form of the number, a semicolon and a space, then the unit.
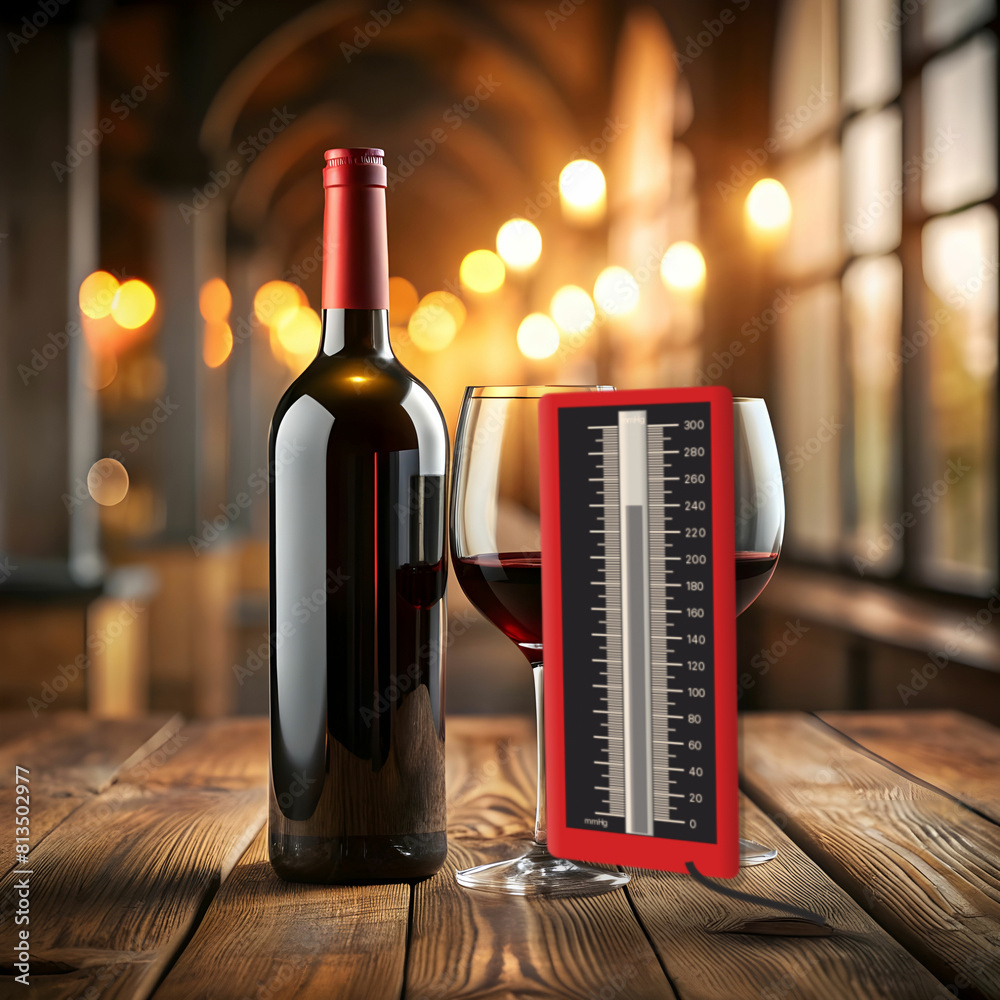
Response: 240; mmHg
